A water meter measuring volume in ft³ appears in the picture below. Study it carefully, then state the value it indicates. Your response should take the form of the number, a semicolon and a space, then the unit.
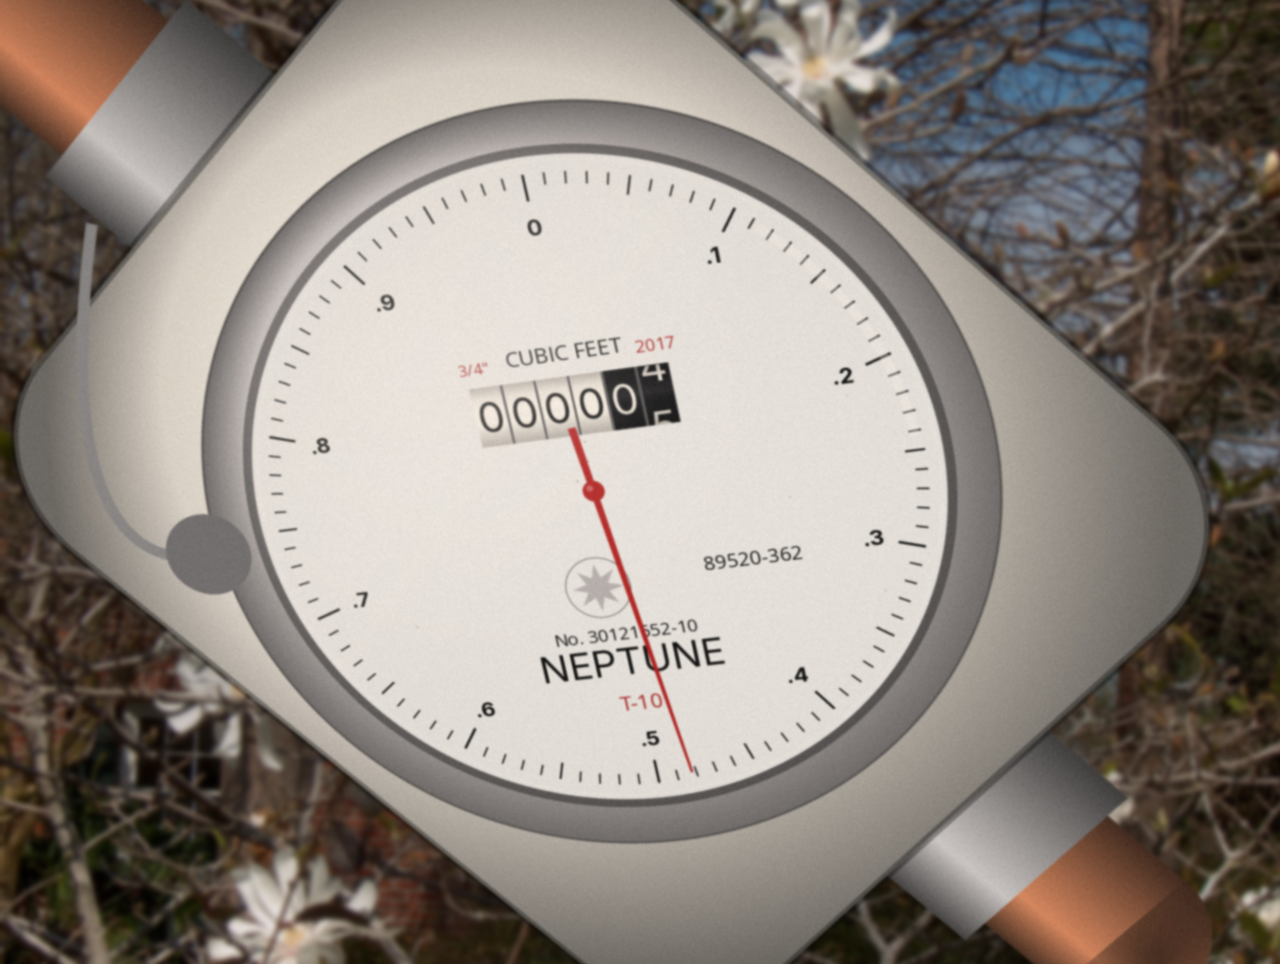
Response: 4.48; ft³
